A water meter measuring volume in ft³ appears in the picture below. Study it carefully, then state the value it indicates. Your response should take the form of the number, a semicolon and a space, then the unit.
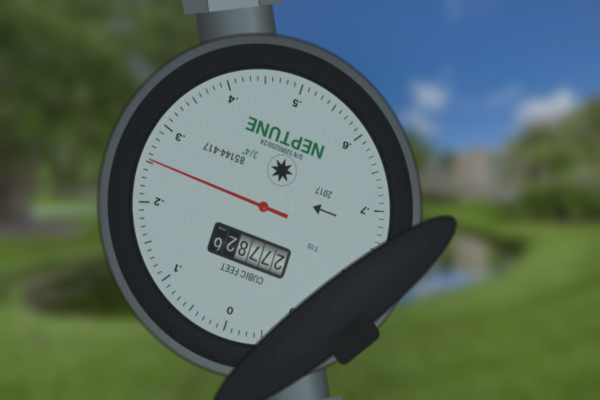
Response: 277826.25; ft³
